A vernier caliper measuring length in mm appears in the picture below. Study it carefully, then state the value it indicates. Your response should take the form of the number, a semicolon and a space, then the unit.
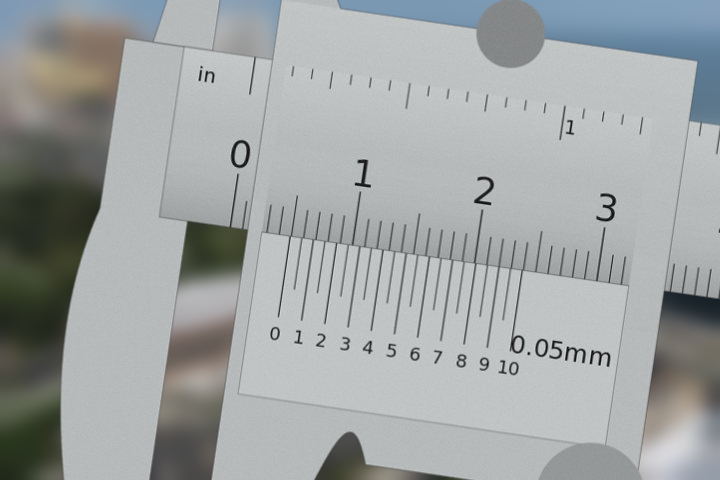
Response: 4.9; mm
